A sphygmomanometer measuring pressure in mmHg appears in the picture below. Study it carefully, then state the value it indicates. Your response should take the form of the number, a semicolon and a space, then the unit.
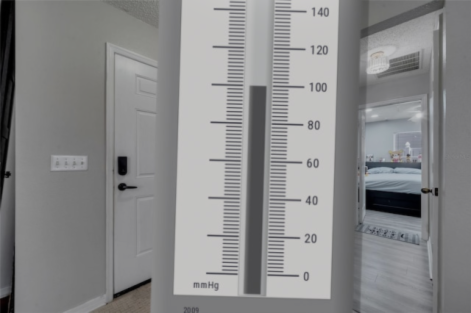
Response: 100; mmHg
